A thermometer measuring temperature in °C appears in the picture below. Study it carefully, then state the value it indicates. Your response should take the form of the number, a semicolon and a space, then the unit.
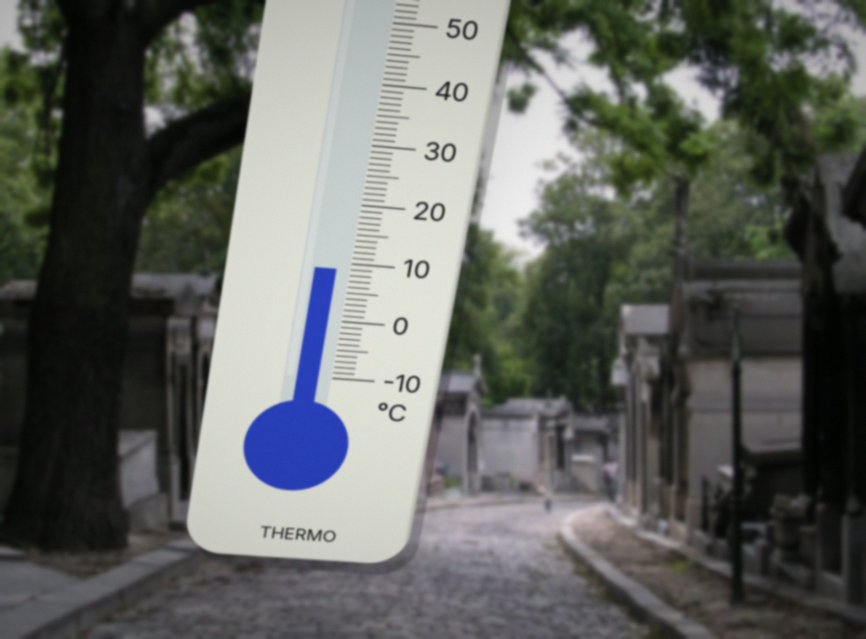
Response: 9; °C
